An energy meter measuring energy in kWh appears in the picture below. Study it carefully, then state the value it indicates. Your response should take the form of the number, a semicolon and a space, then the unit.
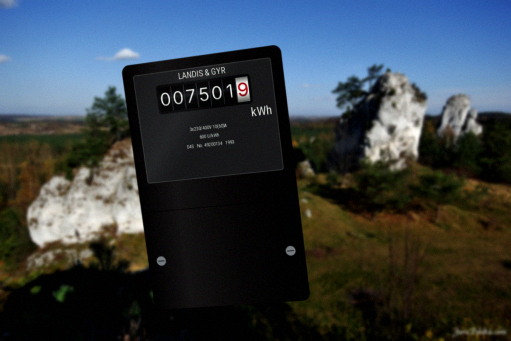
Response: 7501.9; kWh
